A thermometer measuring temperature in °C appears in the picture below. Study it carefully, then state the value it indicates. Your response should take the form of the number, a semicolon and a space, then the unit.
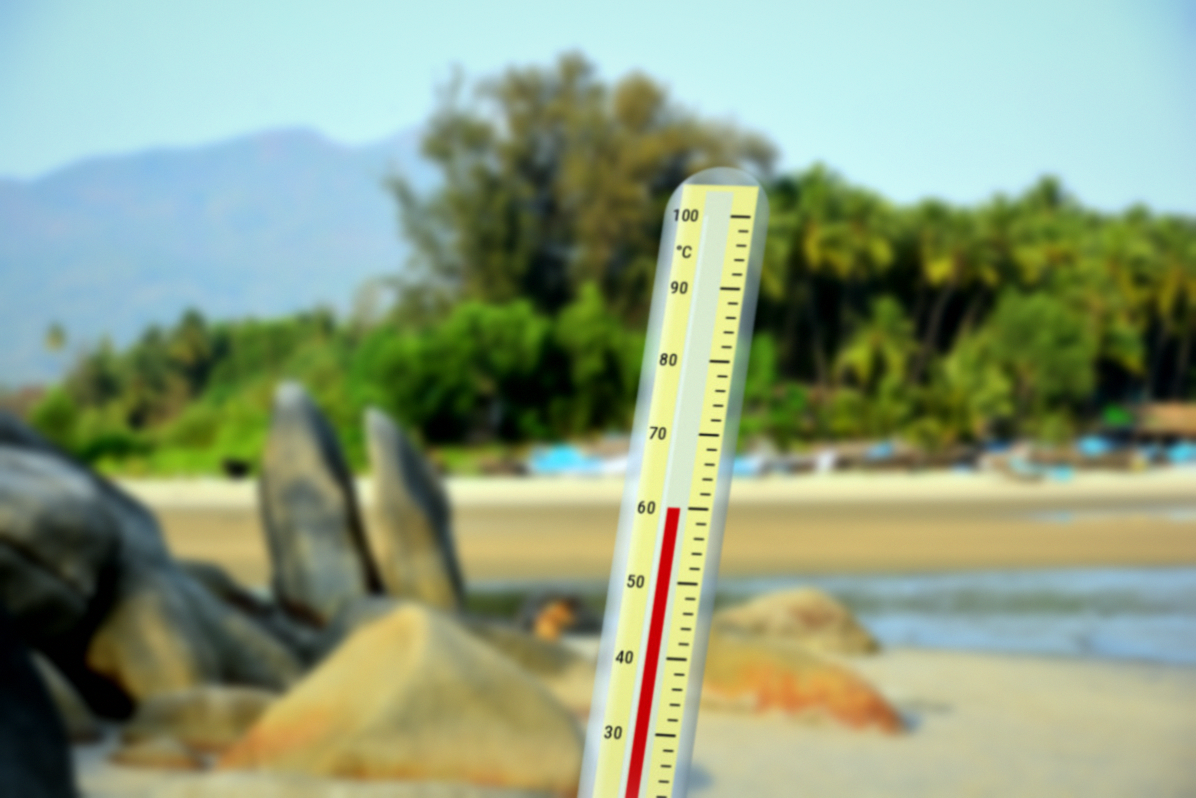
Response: 60; °C
